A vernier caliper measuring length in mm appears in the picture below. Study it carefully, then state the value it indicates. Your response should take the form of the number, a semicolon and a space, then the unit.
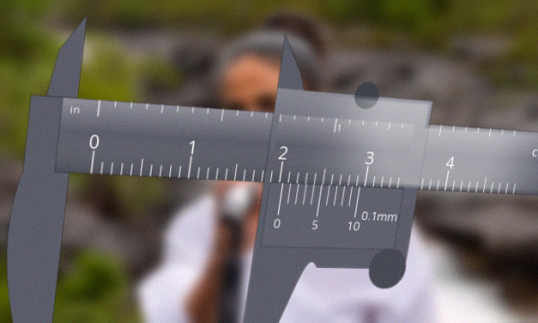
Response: 20.4; mm
